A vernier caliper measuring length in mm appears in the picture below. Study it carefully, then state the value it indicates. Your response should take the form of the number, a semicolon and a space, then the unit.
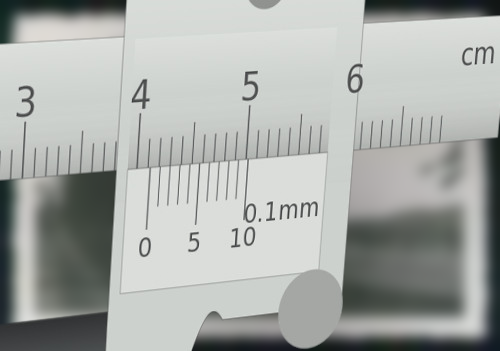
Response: 41.2; mm
